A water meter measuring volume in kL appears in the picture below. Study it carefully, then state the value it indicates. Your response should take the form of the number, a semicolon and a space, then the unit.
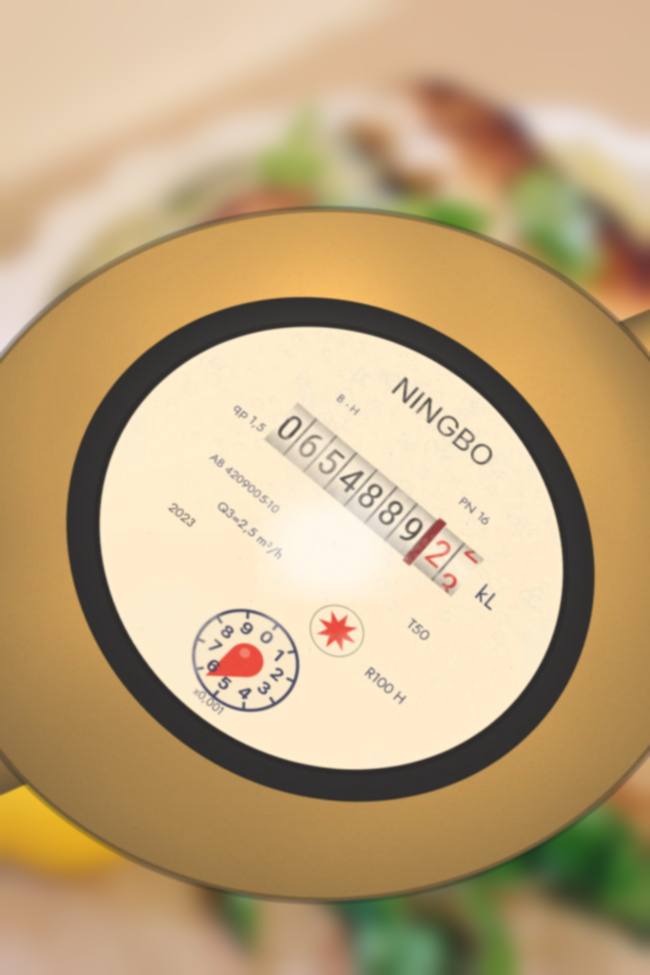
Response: 654889.225; kL
